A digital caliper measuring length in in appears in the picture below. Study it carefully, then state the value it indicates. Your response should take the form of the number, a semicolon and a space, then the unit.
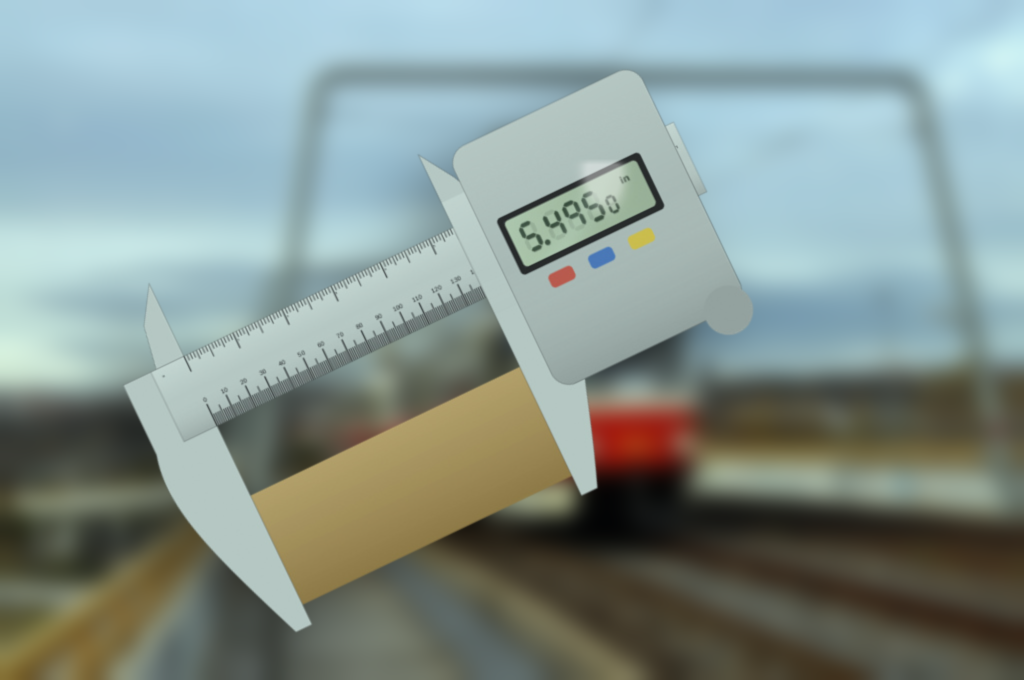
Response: 5.4950; in
